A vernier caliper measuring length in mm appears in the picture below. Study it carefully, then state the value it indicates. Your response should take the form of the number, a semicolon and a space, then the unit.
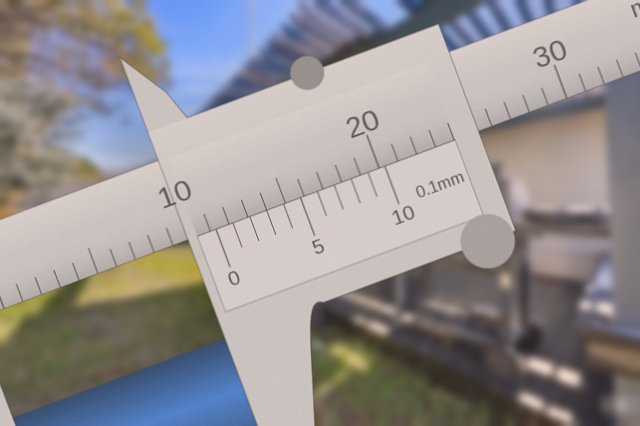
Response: 11.3; mm
